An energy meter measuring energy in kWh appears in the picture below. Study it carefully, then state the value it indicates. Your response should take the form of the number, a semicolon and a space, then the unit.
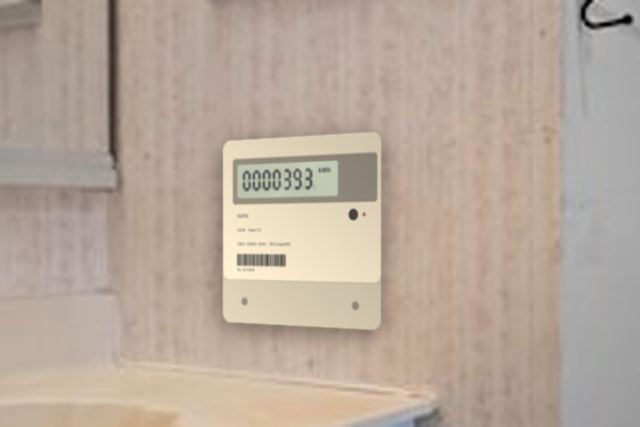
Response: 393; kWh
